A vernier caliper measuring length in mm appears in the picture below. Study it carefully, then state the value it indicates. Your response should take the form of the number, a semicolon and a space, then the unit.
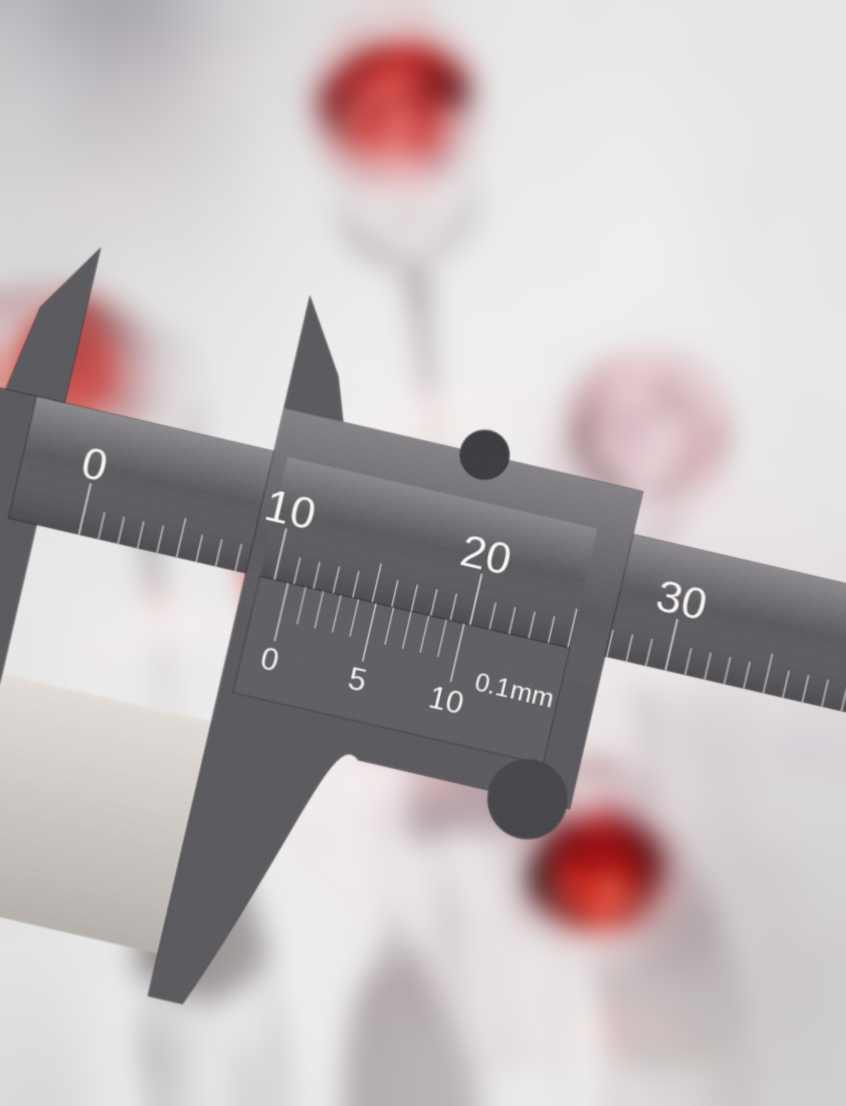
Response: 10.7; mm
